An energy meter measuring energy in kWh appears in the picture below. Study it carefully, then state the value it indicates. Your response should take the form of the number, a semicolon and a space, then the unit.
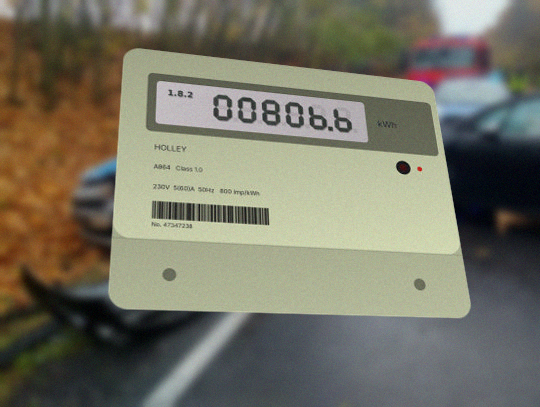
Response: 806.6; kWh
